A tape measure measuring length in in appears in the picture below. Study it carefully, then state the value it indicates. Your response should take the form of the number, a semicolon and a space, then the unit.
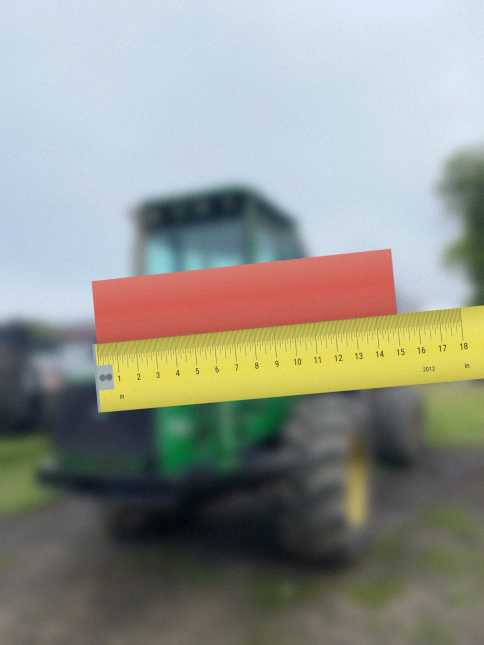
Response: 15; in
